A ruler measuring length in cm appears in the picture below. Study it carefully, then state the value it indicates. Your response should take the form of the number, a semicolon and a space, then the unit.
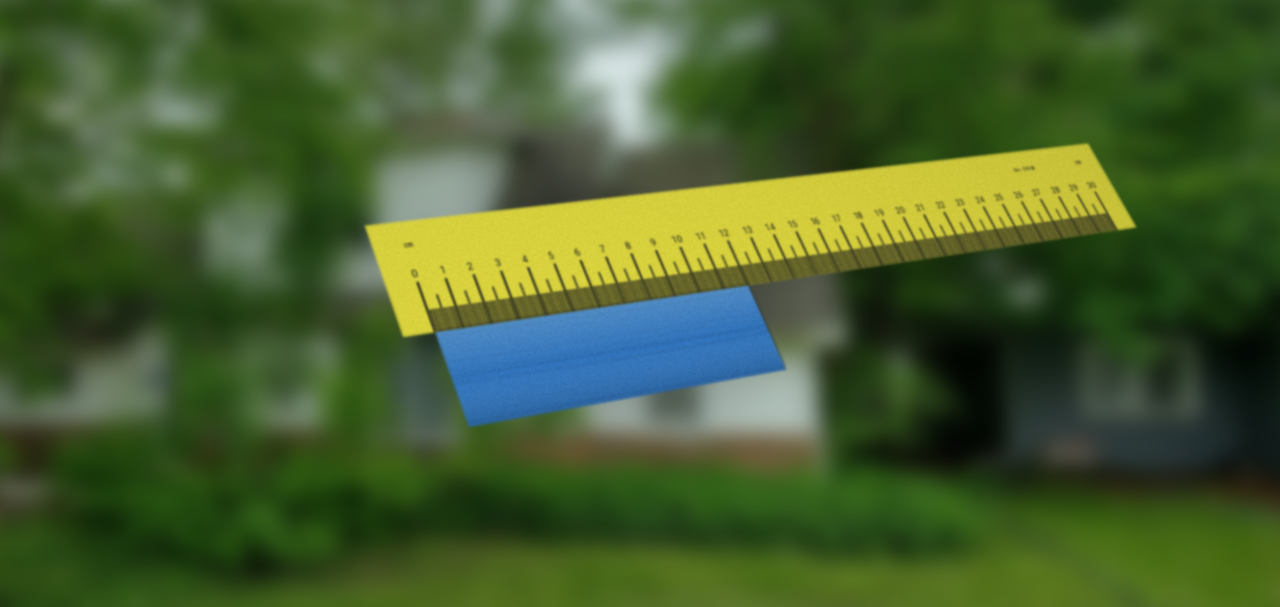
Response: 12; cm
